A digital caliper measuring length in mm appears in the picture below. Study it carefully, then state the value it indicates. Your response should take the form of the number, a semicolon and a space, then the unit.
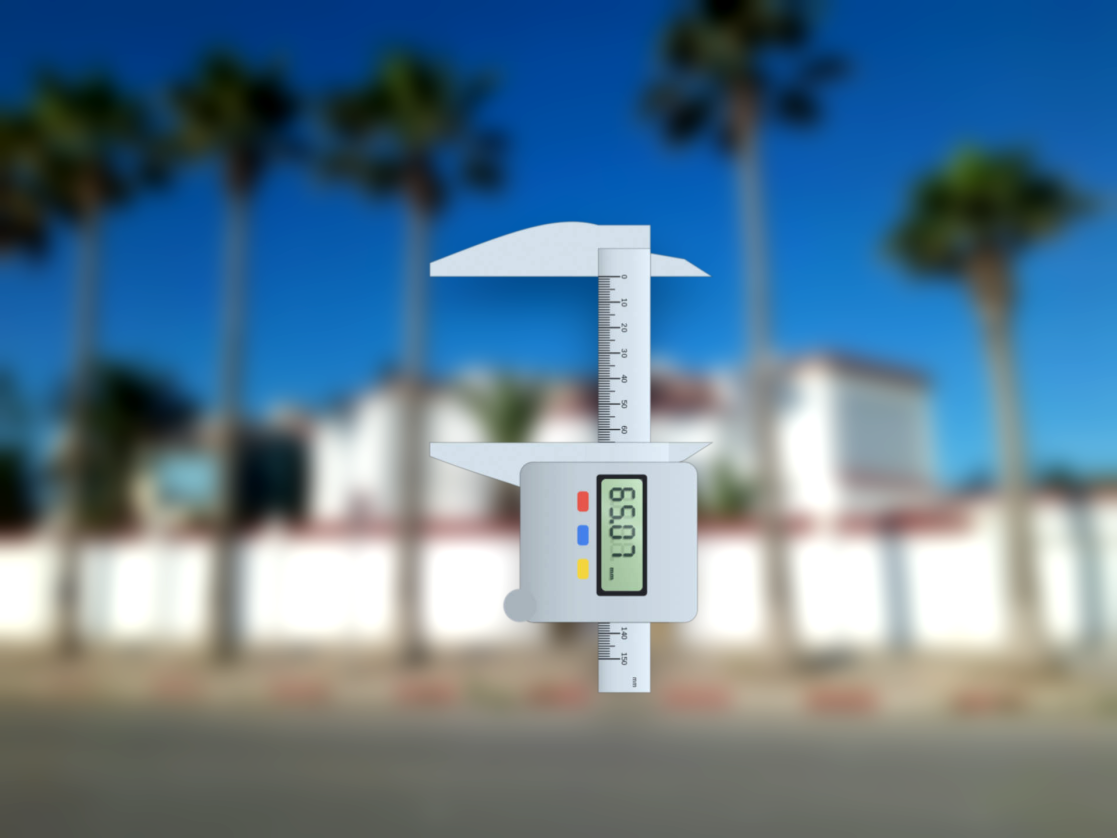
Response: 65.07; mm
